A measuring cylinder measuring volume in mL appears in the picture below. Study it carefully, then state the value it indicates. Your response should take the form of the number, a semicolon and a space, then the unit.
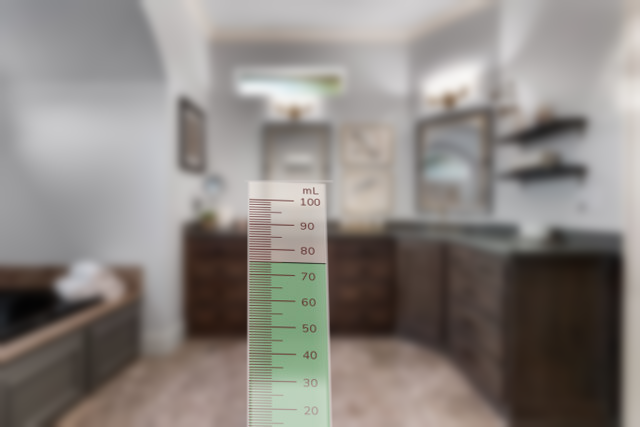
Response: 75; mL
